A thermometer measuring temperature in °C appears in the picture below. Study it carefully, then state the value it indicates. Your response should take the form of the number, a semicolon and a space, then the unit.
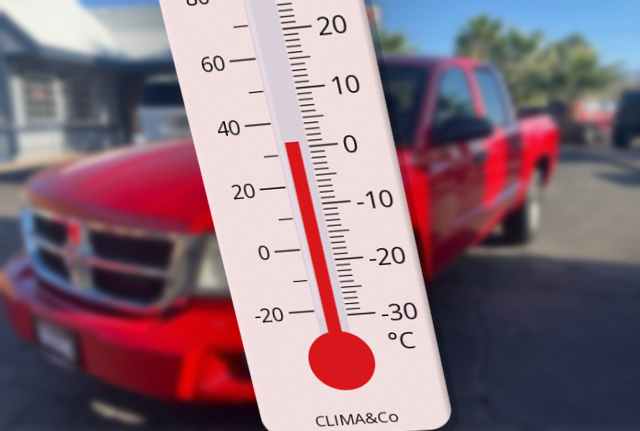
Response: 1; °C
